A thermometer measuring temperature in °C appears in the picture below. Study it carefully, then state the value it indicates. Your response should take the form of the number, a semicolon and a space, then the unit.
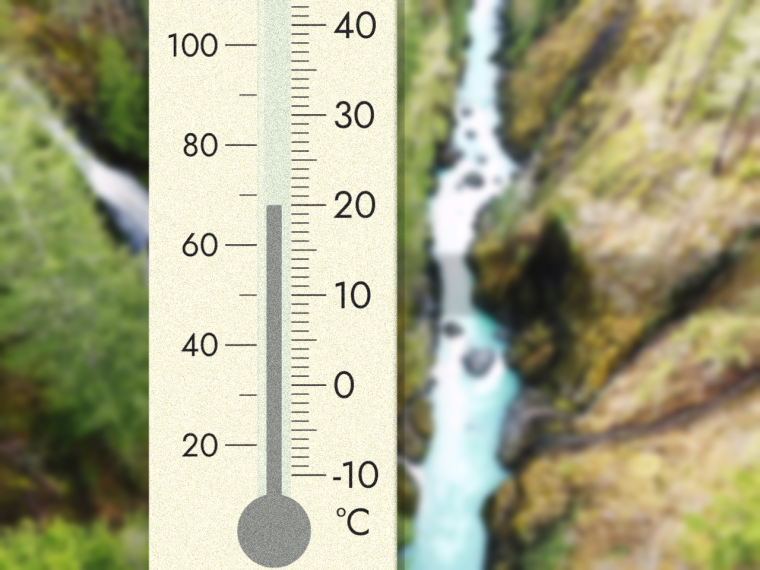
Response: 20; °C
